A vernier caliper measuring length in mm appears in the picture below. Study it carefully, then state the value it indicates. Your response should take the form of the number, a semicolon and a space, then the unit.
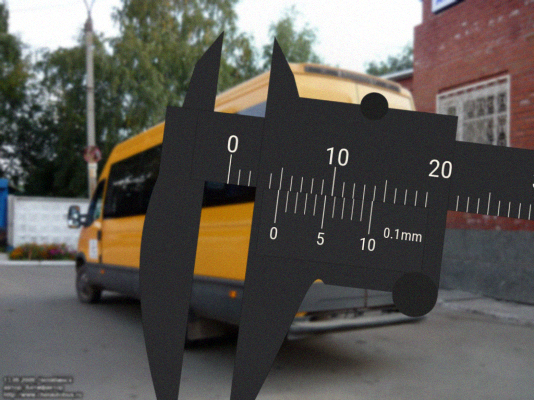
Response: 4.9; mm
